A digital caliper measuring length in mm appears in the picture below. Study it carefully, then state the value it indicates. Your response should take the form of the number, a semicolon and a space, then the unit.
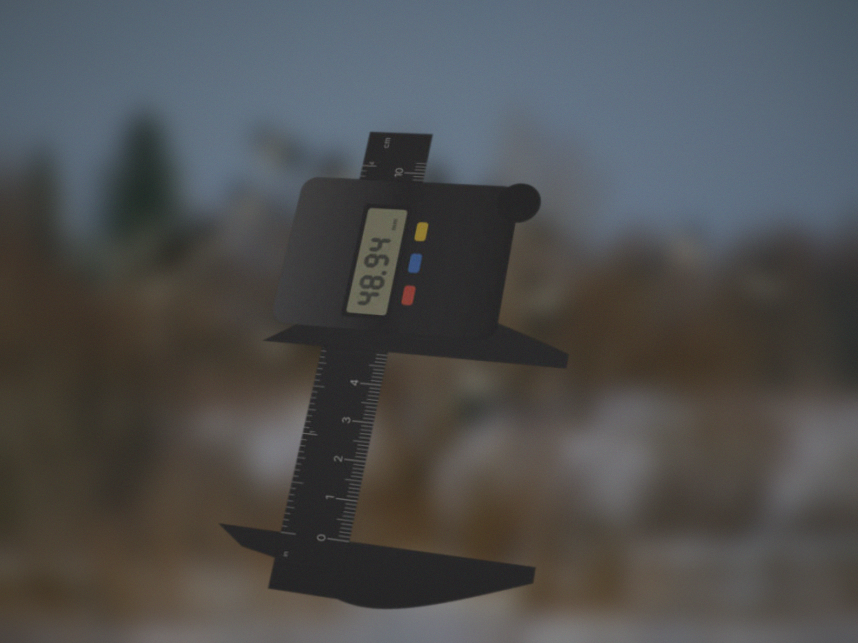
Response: 48.94; mm
